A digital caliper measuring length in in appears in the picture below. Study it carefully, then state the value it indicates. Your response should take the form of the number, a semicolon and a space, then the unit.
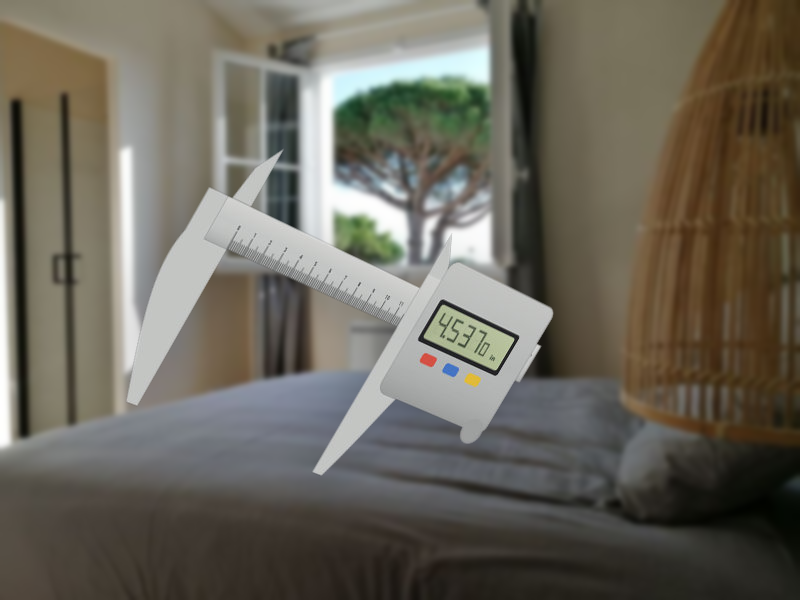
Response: 4.5370; in
